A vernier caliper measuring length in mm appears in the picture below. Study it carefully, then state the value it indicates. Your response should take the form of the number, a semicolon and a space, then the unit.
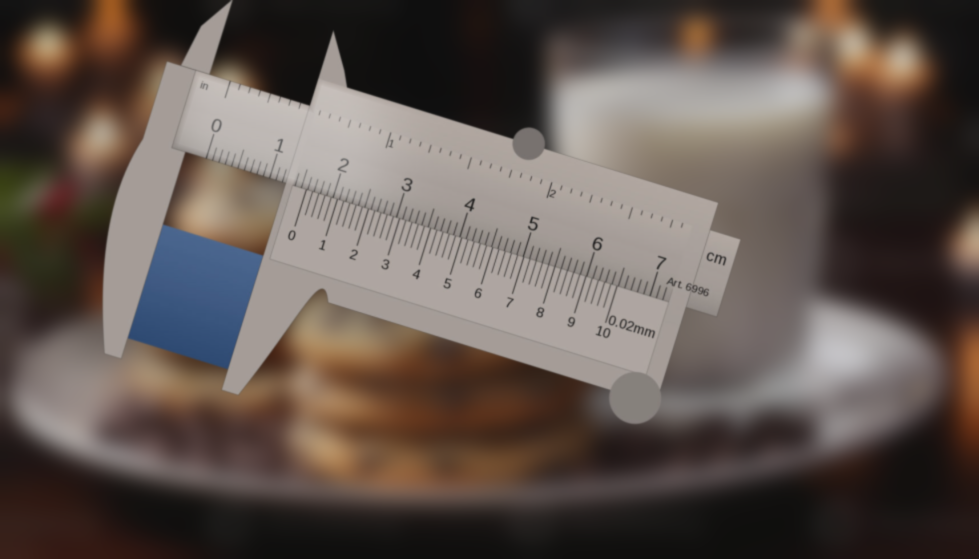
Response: 15.8; mm
